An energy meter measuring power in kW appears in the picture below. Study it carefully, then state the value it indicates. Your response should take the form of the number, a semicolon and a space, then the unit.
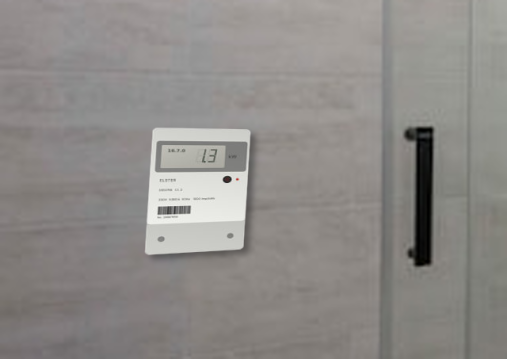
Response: 1.3; kW
